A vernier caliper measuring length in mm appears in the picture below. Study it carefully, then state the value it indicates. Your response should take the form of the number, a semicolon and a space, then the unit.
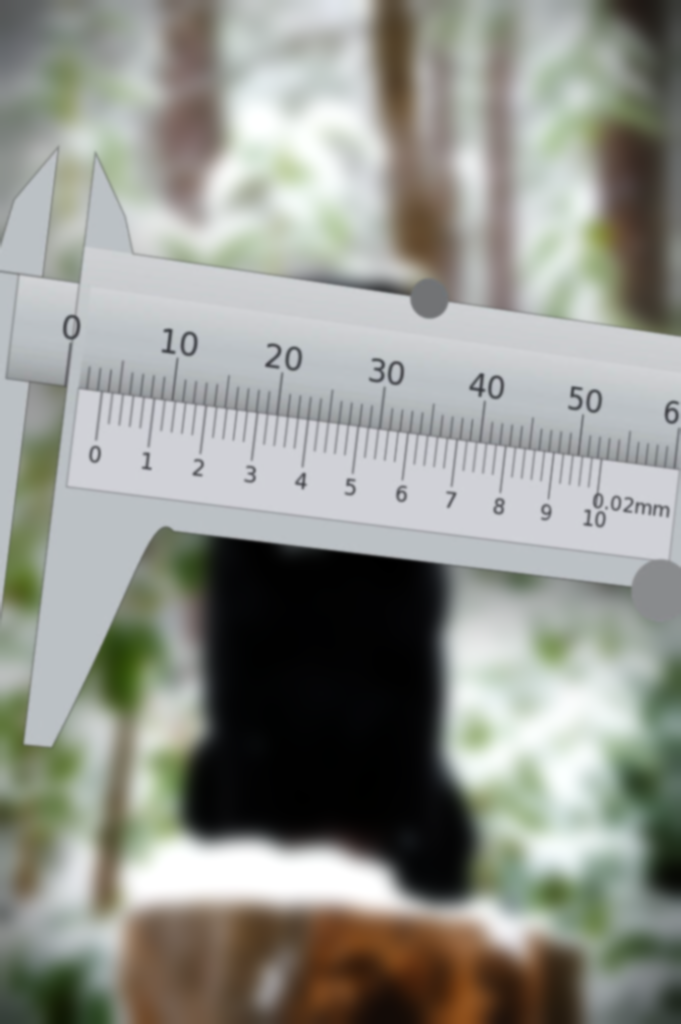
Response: 3.4; mm
